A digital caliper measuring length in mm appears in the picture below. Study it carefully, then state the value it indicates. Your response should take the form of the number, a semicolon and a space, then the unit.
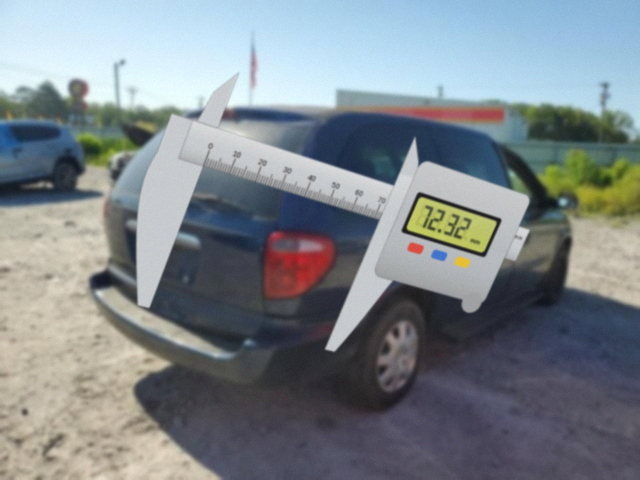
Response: 72.32; mm
